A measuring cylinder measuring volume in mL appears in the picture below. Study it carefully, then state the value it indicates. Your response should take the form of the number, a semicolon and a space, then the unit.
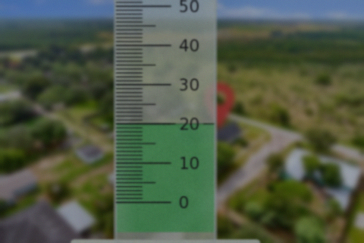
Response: 20; mL
